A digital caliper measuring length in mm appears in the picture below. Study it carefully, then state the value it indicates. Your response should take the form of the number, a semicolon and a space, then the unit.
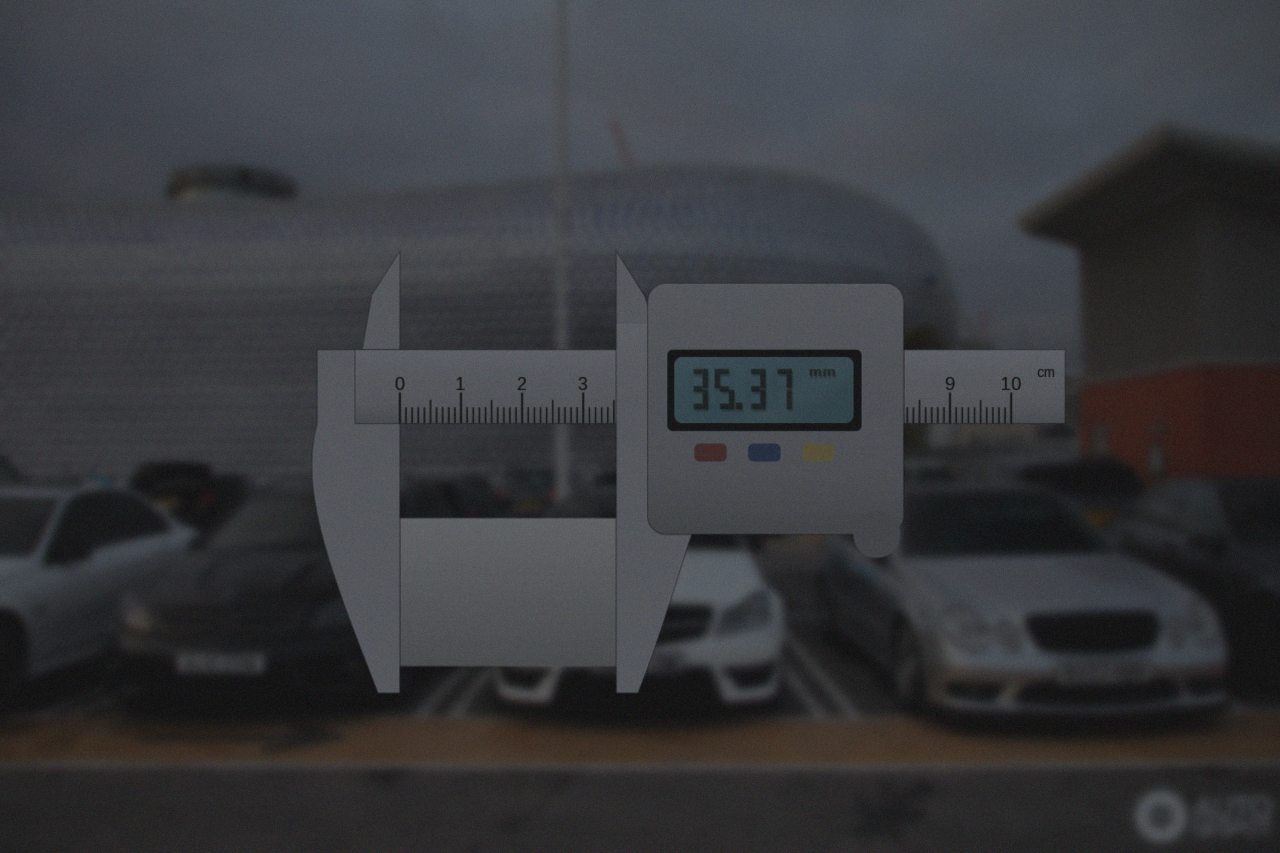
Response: 35.37; mm
